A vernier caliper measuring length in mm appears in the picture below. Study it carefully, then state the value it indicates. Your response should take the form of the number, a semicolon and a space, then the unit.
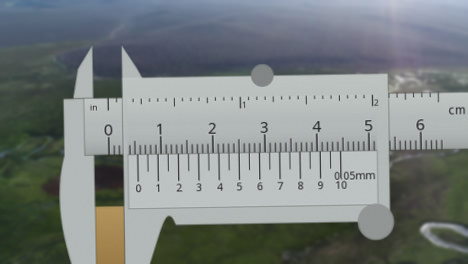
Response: 5.5; mm
